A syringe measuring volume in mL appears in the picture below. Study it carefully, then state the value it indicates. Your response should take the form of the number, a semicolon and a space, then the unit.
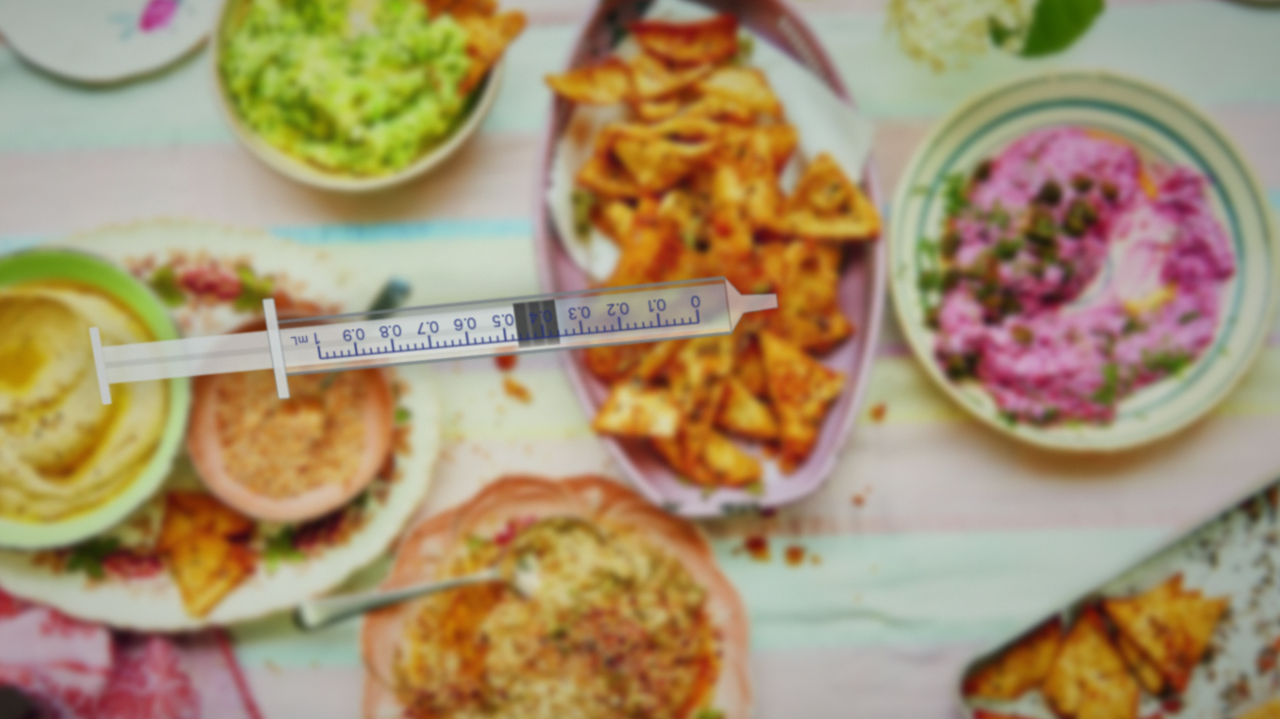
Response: 0.36; mL
